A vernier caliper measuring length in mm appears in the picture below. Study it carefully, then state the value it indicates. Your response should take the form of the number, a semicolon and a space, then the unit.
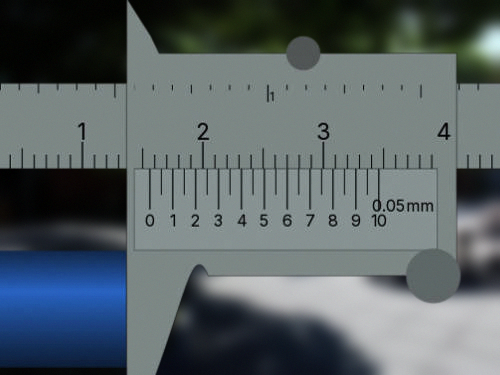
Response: 15.6; mm
